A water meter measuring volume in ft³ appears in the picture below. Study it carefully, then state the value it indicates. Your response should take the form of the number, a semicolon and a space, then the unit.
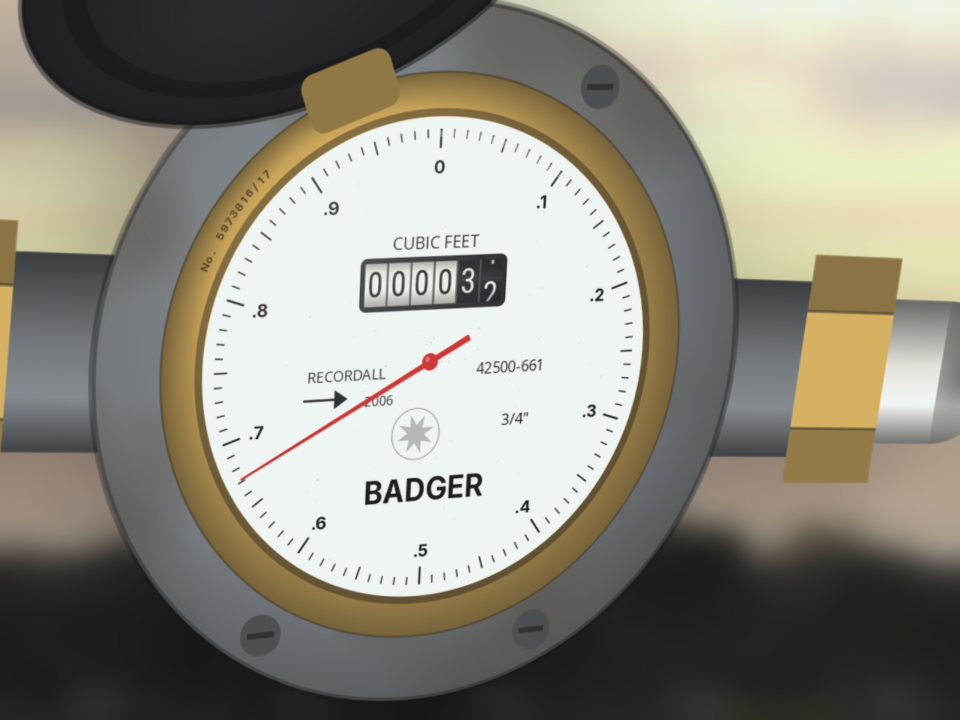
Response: 31.67; ft³
